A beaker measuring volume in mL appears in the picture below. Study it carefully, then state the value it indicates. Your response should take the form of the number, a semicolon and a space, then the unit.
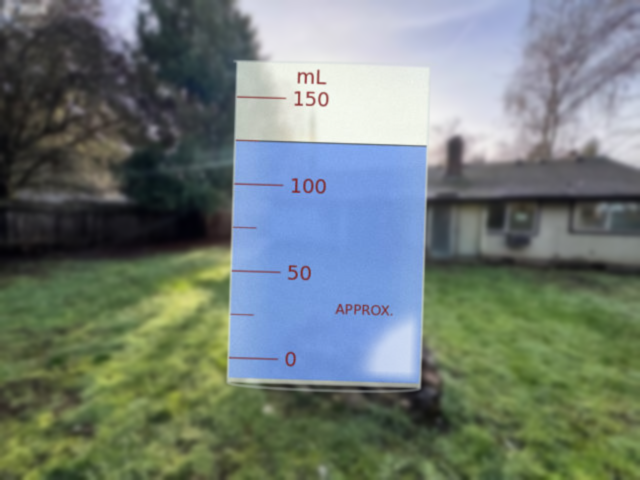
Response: 125; mL
